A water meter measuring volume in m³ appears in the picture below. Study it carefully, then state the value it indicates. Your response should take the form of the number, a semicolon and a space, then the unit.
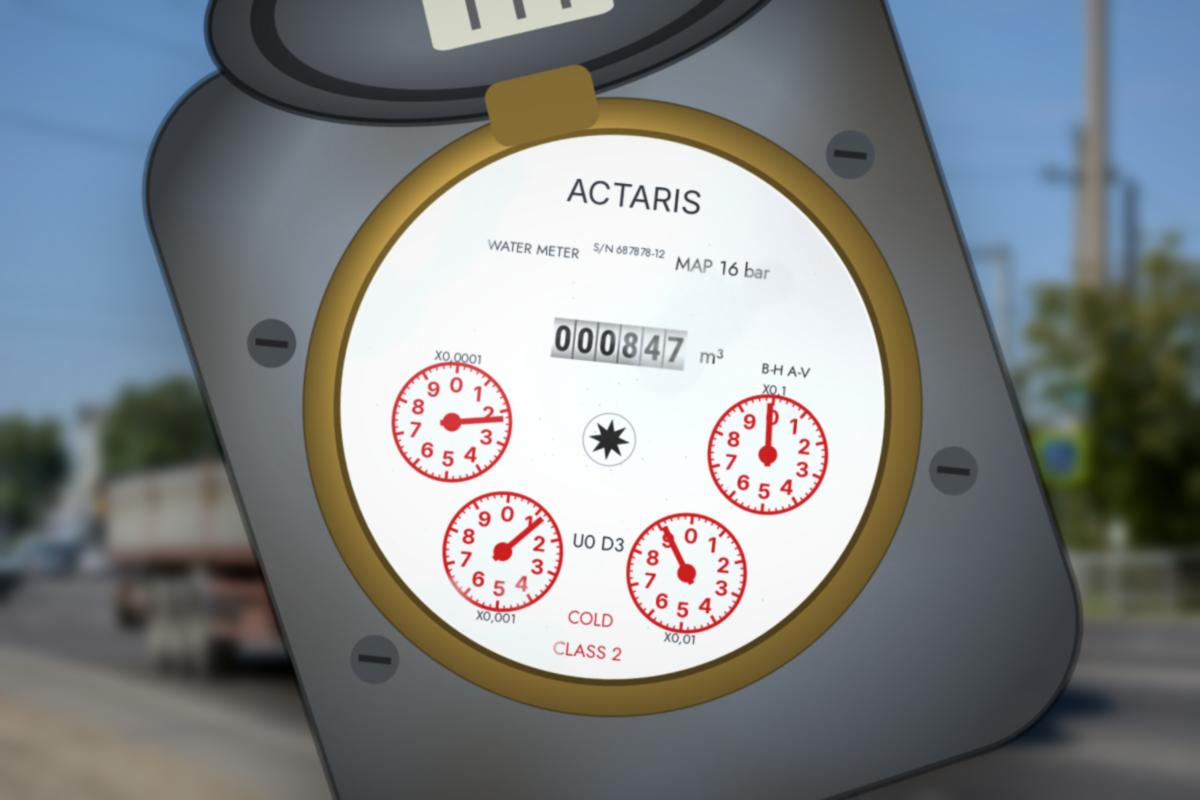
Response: 846.9912; m³
